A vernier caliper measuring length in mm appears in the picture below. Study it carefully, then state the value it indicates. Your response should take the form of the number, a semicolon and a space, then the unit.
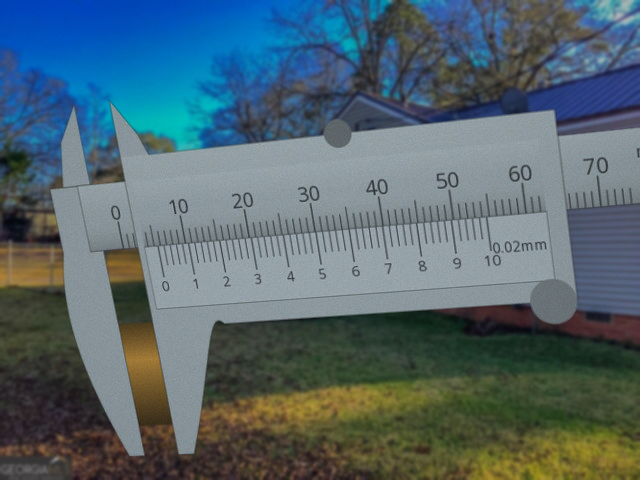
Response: 5.6; mm
